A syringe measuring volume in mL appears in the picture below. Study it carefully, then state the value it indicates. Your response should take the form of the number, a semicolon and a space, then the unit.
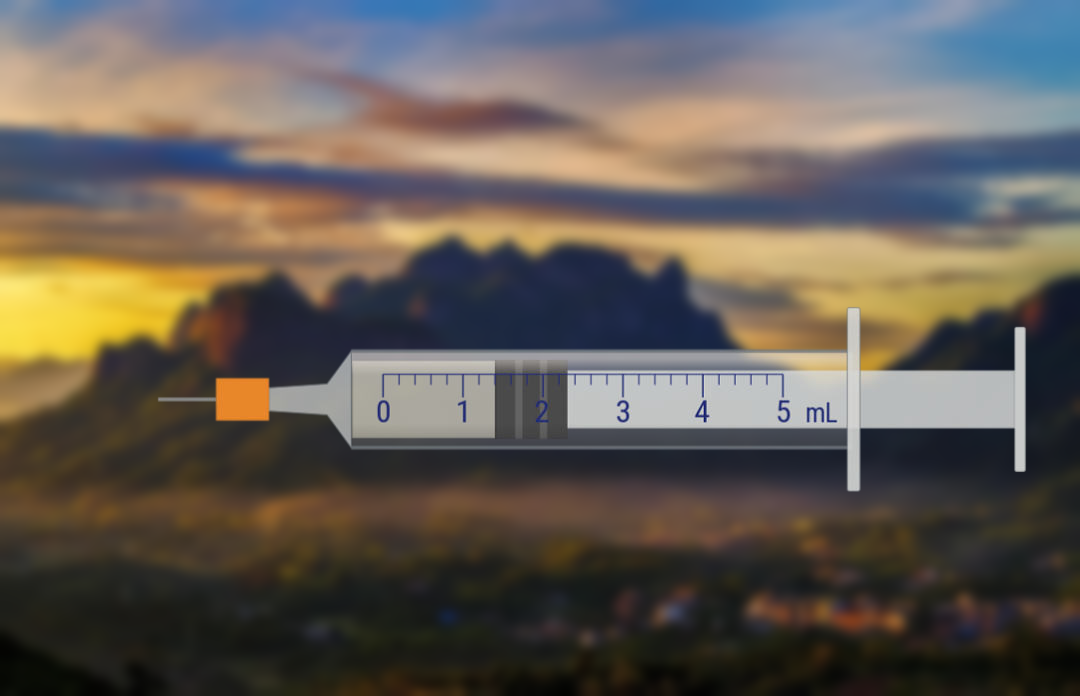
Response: 1.4; mL
